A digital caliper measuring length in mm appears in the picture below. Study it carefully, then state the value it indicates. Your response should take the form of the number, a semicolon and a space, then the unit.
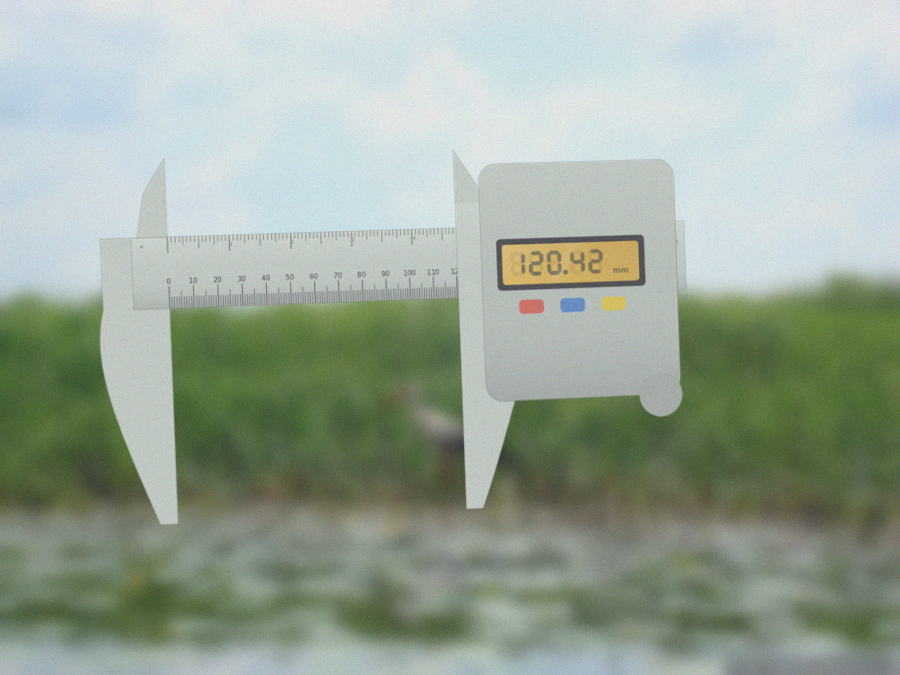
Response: 120.42; mm
